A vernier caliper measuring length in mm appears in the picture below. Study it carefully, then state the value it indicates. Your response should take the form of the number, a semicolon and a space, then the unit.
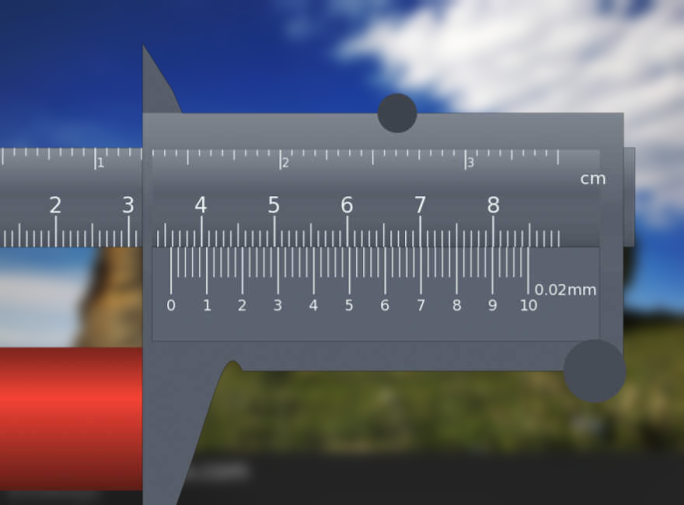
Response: 35.8; mm
